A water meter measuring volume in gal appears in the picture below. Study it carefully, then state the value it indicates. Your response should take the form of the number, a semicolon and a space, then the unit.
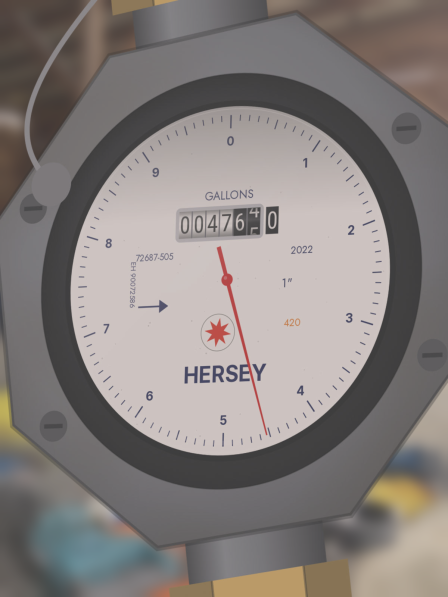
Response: 47644.5; gal
